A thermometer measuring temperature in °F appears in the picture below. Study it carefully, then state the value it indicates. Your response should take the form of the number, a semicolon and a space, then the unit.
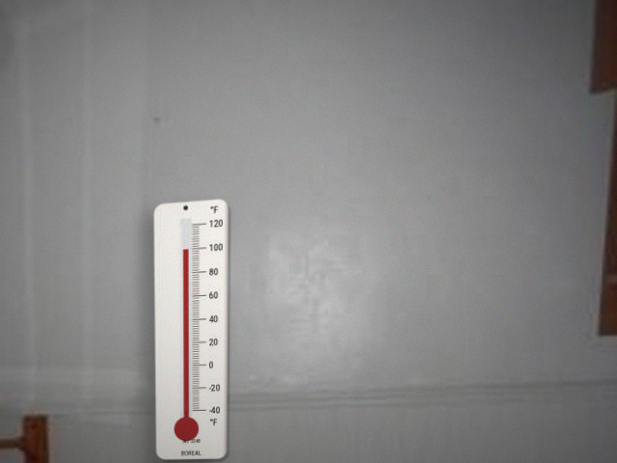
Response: 100; °F
